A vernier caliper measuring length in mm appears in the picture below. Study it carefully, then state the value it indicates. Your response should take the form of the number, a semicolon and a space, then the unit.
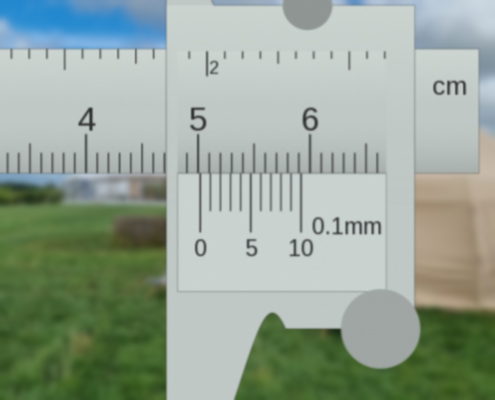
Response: 50.2; mm
